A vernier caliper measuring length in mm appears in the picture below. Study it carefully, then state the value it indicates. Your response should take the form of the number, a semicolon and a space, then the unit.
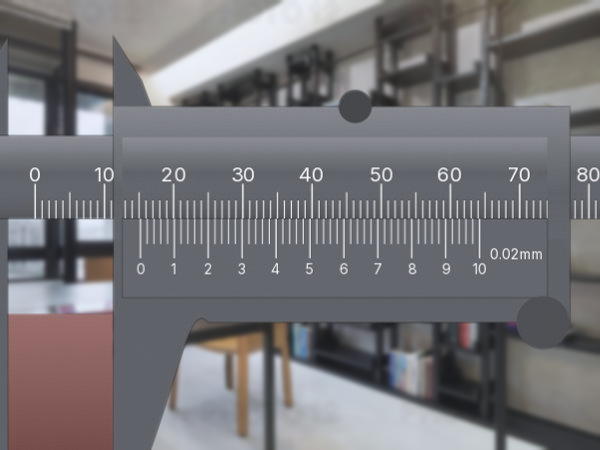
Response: 15.2; mm
